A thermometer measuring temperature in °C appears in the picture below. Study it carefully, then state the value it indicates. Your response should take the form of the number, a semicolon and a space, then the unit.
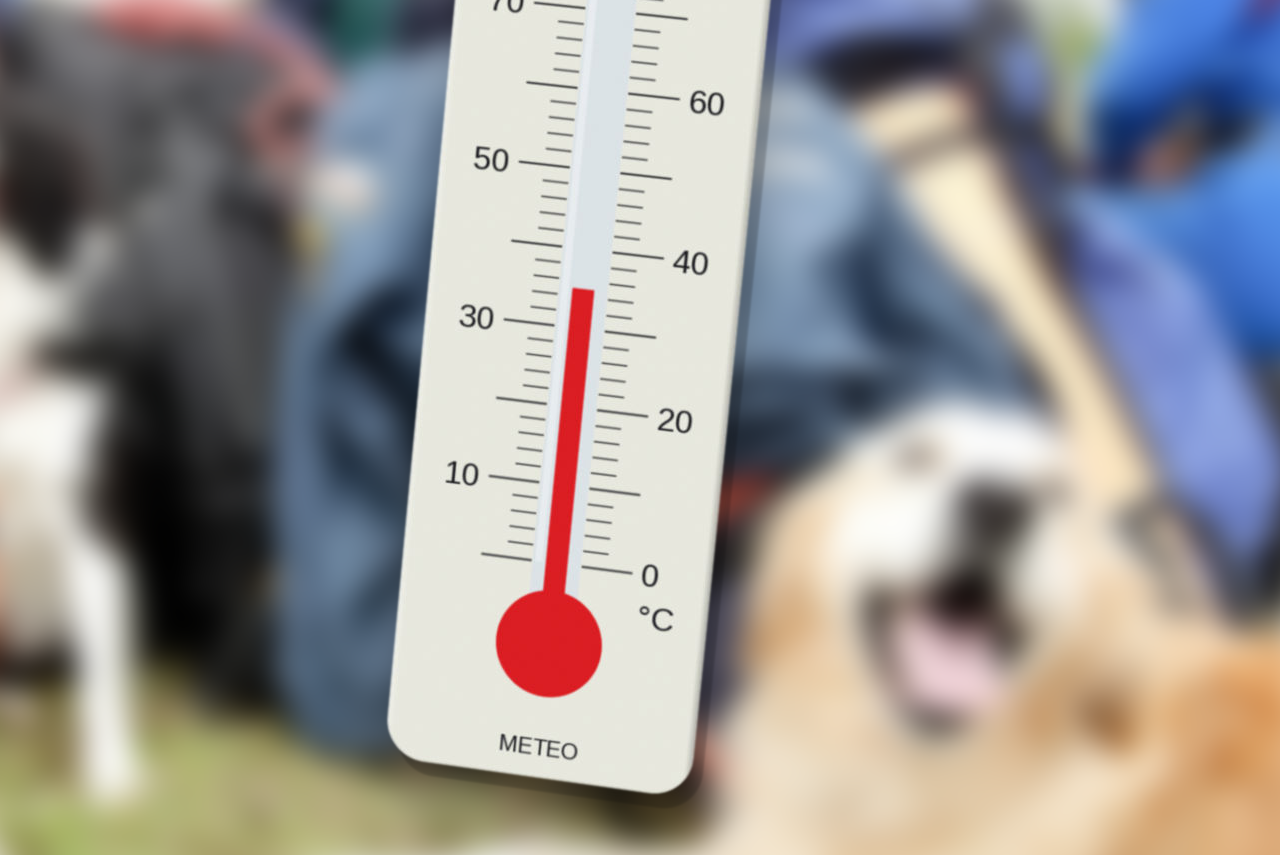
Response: 35; °C
